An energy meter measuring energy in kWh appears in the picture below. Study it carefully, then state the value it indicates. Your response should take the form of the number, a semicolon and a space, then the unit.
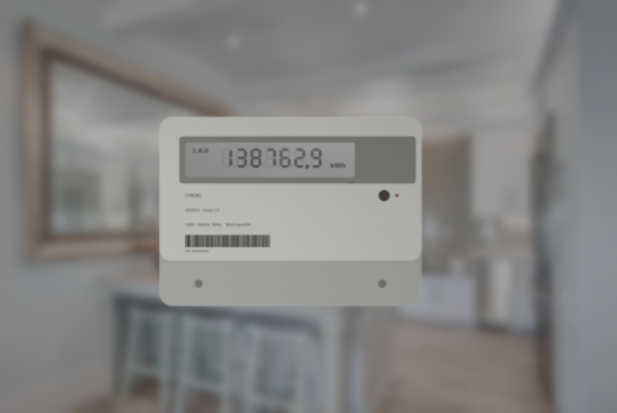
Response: 138762.9; kWh
